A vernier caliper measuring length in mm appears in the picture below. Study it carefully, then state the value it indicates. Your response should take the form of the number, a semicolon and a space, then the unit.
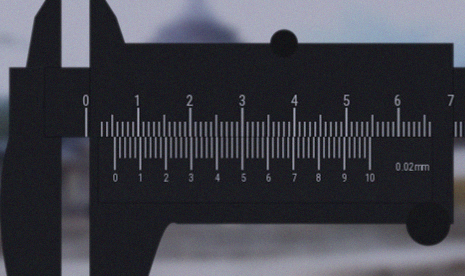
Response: 5.5; mm
